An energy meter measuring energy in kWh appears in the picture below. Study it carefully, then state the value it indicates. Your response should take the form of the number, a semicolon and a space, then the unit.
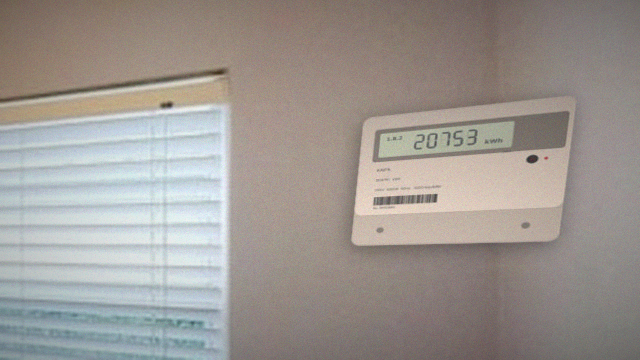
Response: 20753; kWh
